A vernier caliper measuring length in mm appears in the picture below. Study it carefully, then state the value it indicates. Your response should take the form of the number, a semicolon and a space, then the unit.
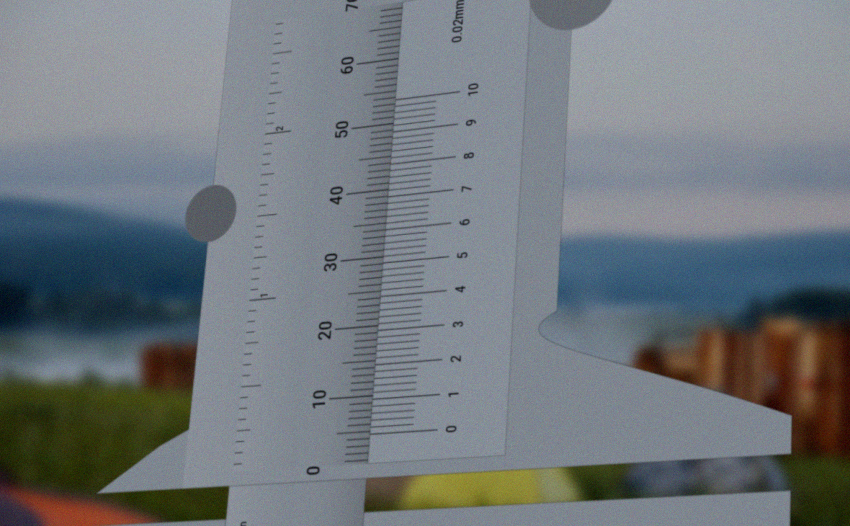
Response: 4.6; mm
